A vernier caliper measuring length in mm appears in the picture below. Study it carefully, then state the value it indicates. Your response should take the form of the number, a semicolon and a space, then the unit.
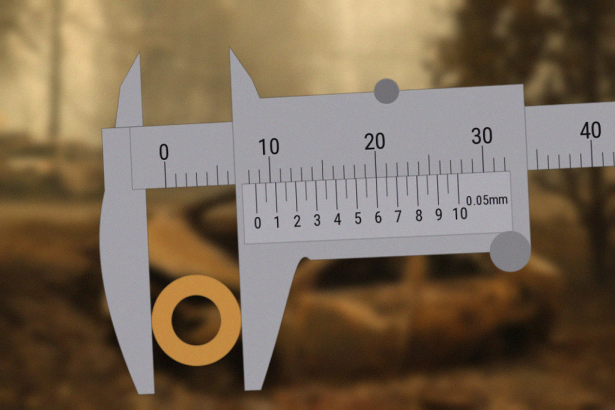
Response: 8.6; mm
